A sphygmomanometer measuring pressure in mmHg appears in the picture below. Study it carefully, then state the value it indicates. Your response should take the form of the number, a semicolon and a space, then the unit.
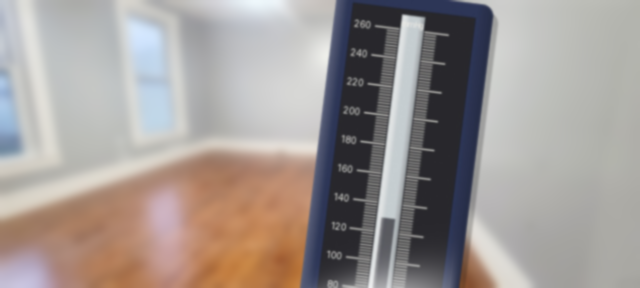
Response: 130; mmHg
